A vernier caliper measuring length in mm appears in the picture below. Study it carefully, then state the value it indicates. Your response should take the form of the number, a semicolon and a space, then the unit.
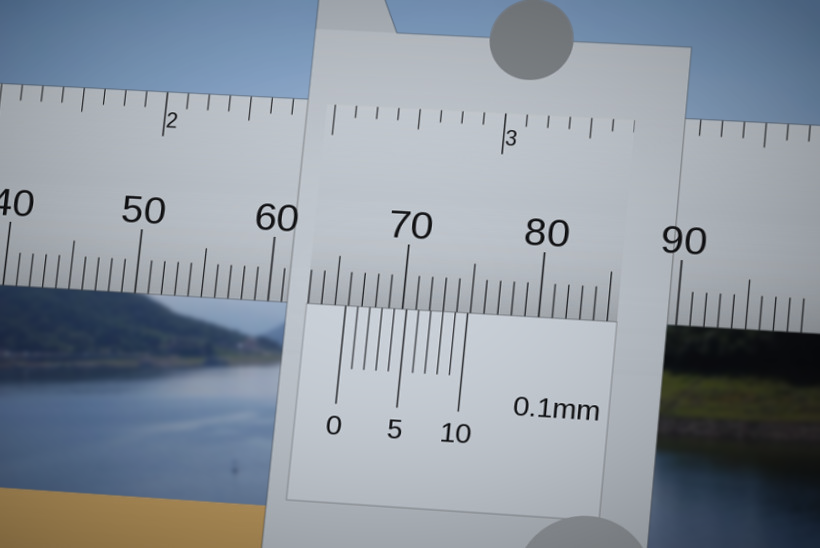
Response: 65.8; mm
